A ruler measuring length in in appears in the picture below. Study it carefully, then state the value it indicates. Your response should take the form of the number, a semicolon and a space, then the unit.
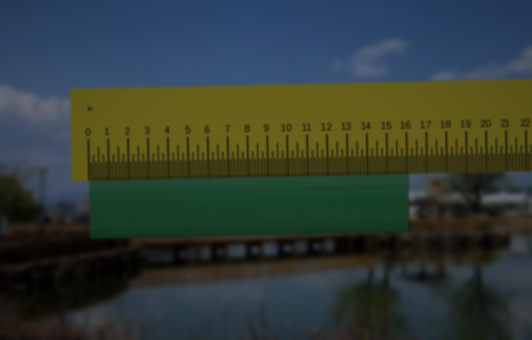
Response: 16; in
